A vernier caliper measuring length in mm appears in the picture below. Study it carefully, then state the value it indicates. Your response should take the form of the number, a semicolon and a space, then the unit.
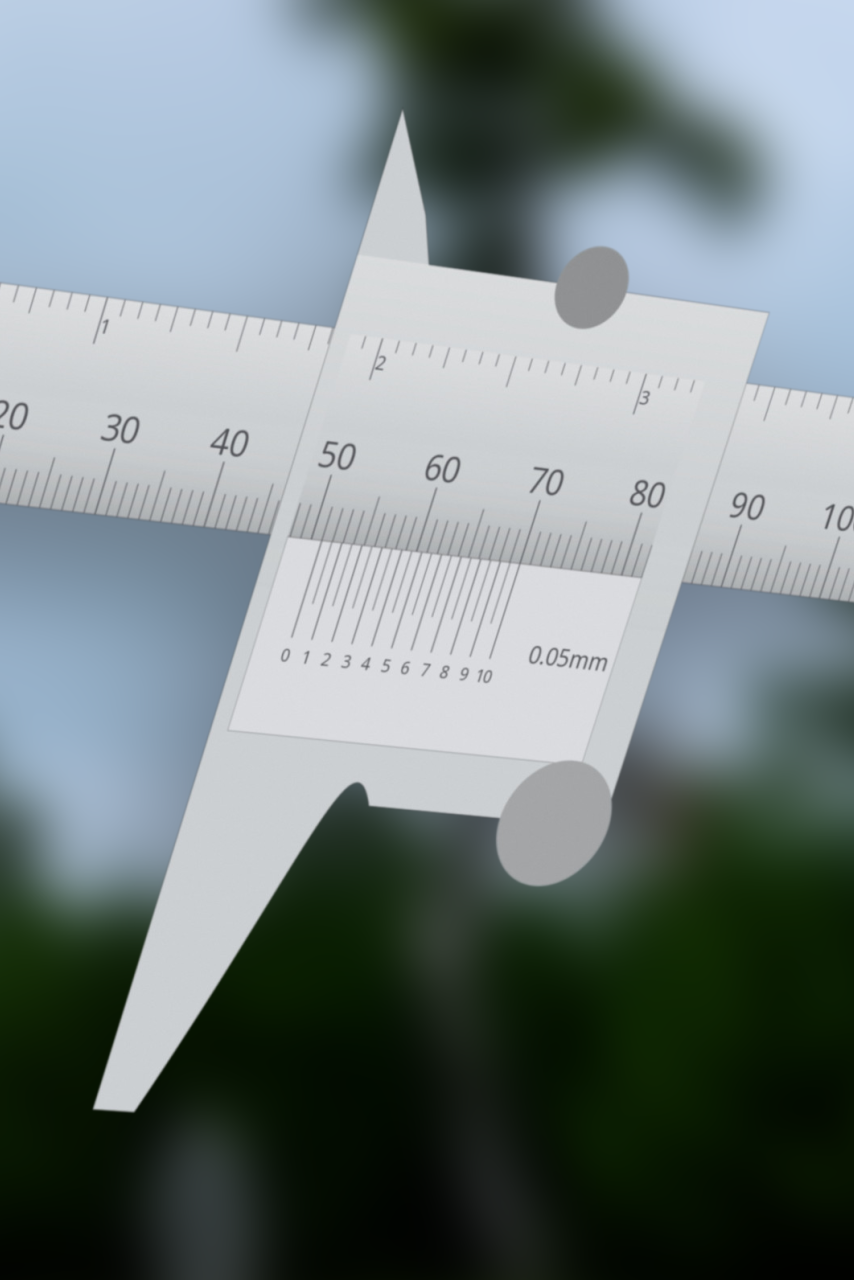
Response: 51.0; mm
